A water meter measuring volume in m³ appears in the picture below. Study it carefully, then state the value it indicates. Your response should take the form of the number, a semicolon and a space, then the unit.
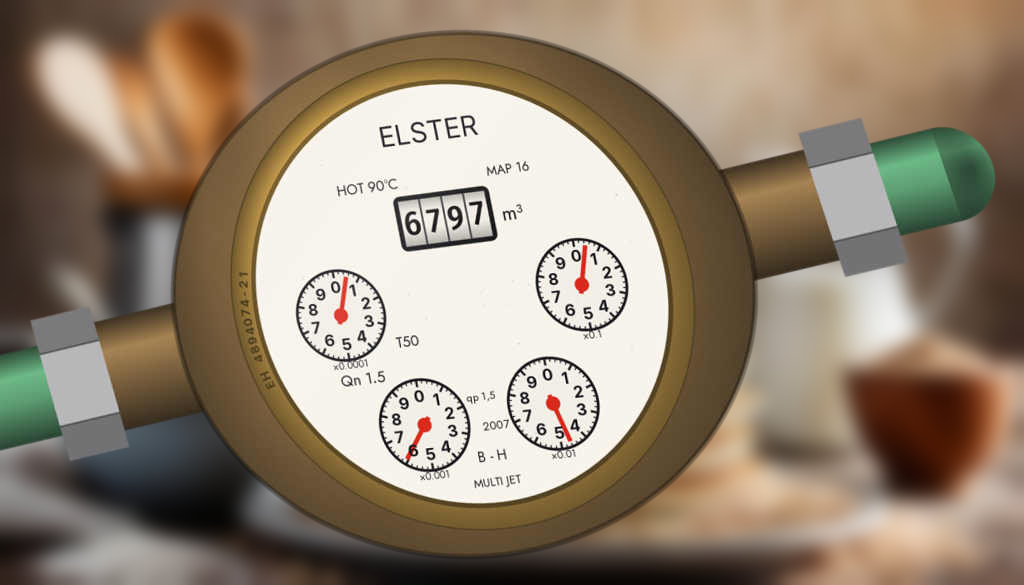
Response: 6797.0460; m³
